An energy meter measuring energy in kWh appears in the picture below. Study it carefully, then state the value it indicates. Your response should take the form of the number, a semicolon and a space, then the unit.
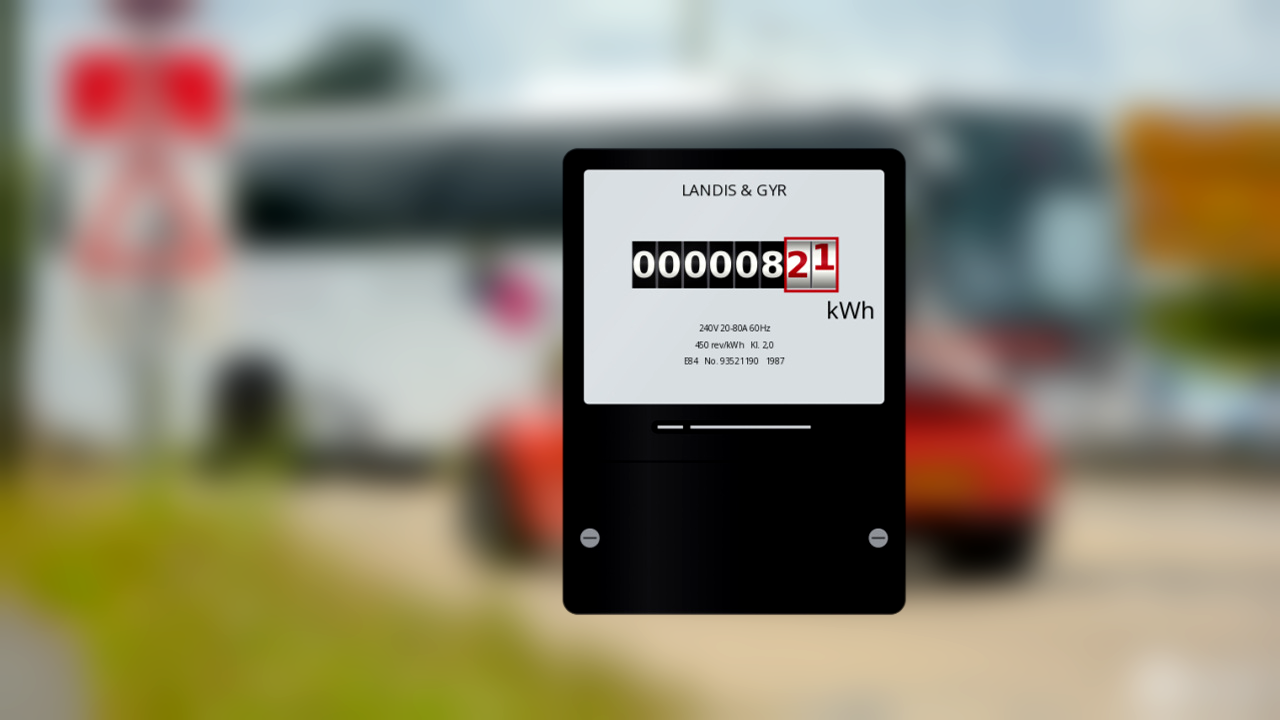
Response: 8.21; kWh
